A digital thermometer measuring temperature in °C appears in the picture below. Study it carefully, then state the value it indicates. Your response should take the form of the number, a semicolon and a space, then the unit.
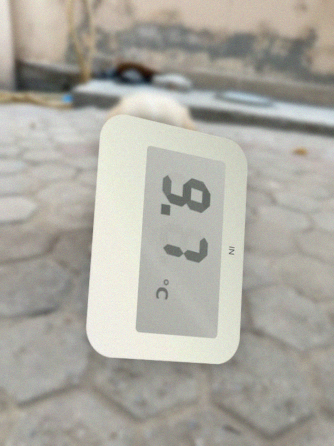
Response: 9.7; °C
